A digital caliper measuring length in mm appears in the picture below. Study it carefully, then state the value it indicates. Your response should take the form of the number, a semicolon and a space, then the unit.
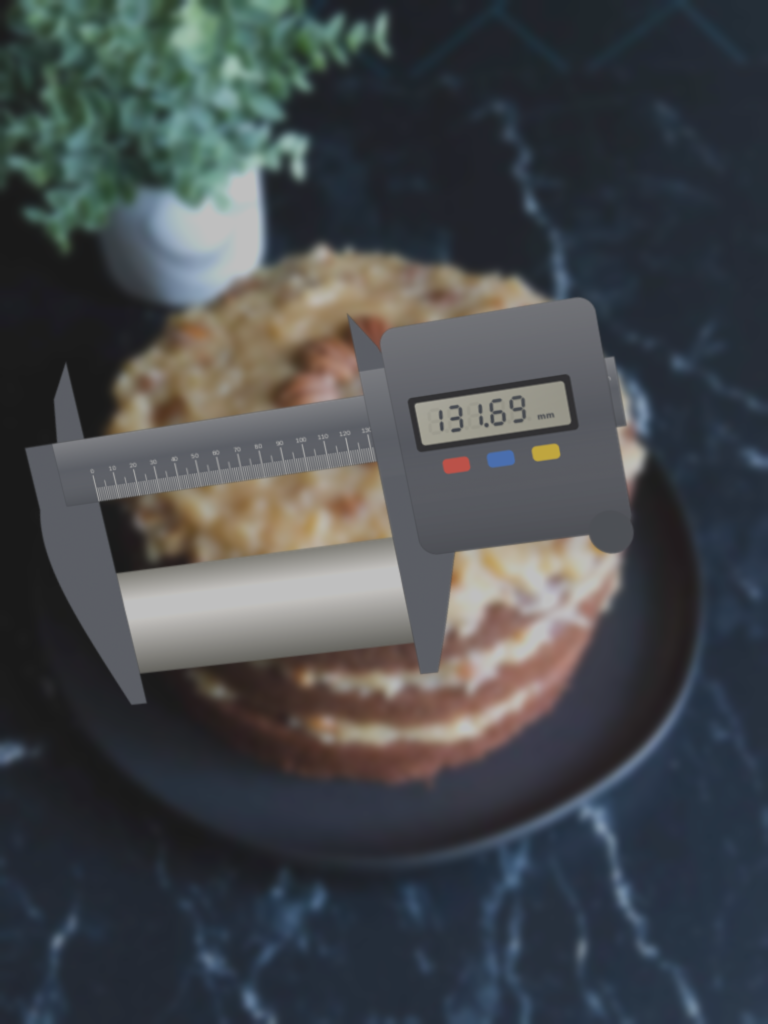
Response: 131.69; mm
